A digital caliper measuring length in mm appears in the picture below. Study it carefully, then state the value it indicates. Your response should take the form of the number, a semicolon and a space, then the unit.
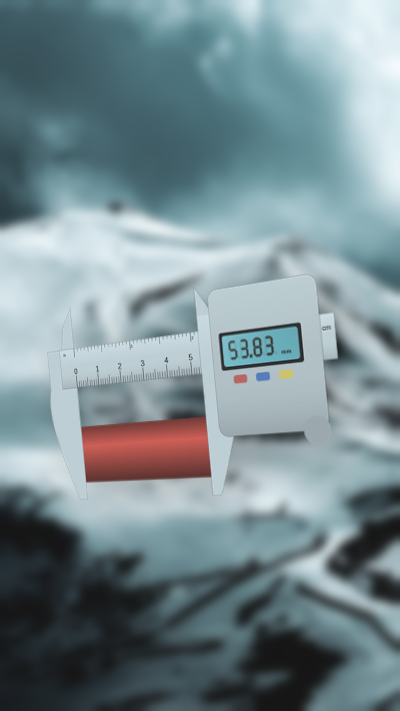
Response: 53.83; mm
